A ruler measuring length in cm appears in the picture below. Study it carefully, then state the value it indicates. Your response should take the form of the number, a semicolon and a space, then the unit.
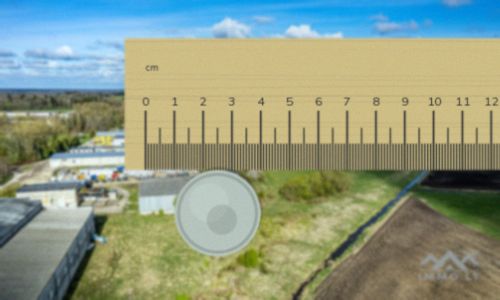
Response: 3; cm
